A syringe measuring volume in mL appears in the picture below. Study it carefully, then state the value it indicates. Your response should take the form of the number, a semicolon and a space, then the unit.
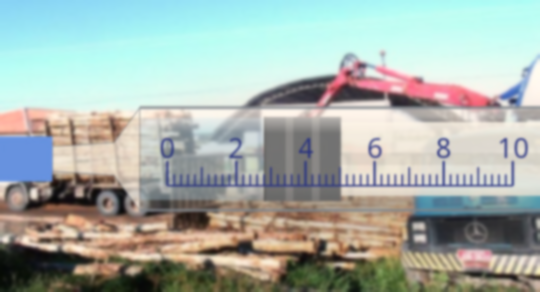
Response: 2.8; mL
